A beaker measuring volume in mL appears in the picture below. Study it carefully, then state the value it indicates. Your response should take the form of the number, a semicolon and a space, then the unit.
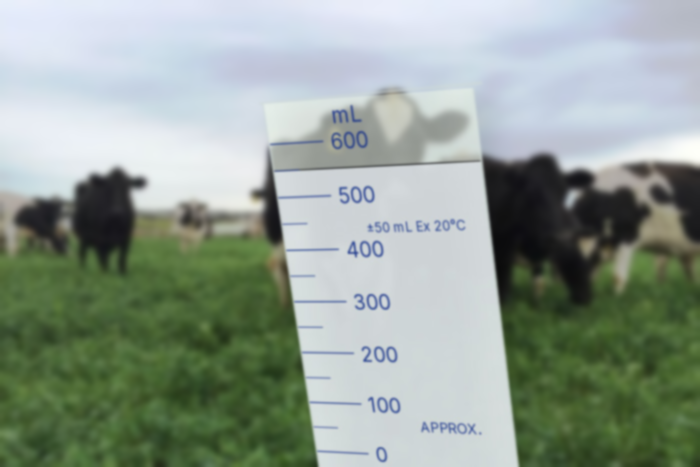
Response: 550; mL
